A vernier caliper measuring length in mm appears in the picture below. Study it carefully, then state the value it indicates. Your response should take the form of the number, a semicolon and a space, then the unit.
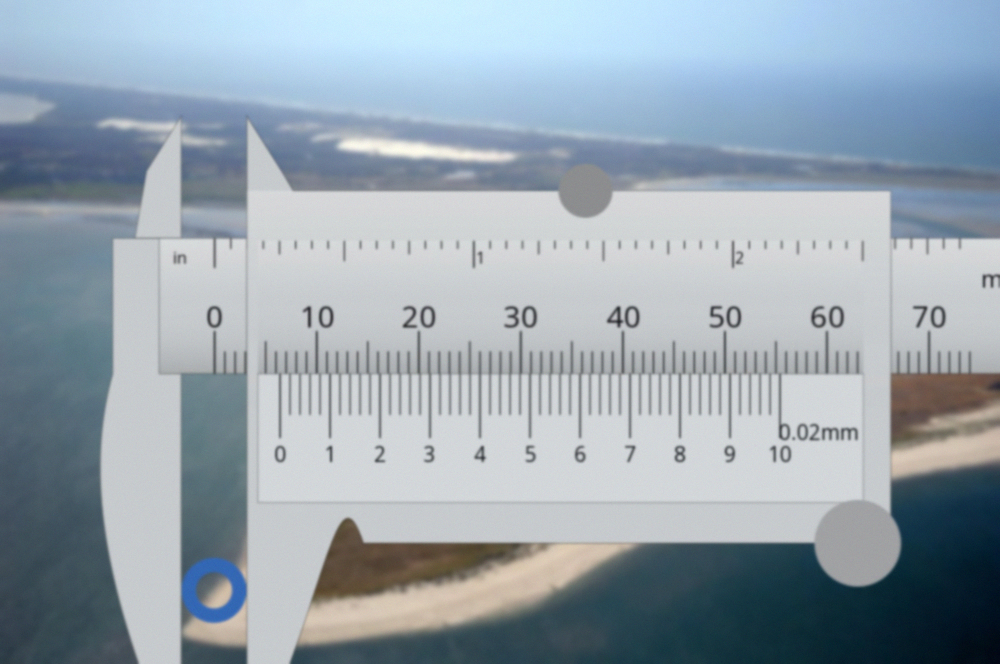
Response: 6.4; mm
